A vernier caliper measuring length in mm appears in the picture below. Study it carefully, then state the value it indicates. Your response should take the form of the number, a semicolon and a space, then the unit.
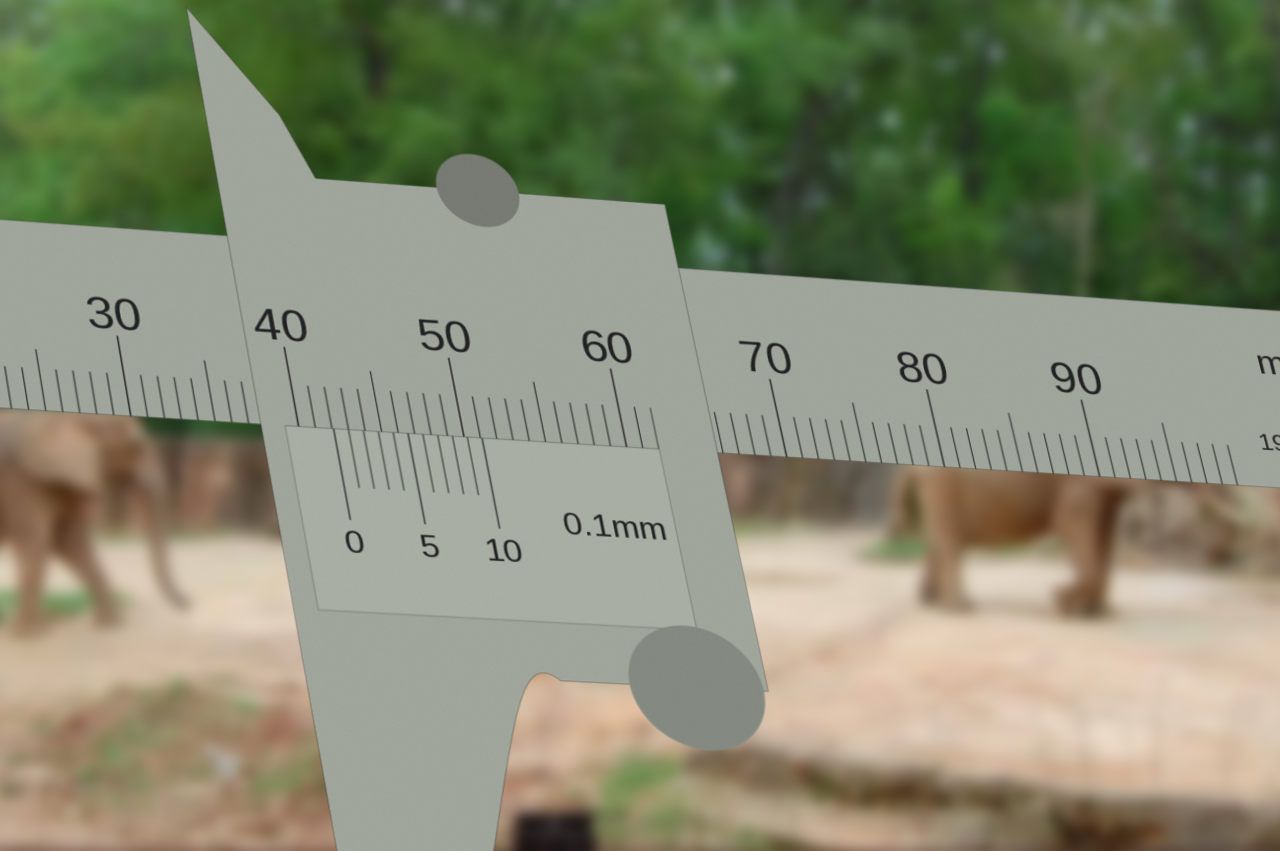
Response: 42.1; mm
